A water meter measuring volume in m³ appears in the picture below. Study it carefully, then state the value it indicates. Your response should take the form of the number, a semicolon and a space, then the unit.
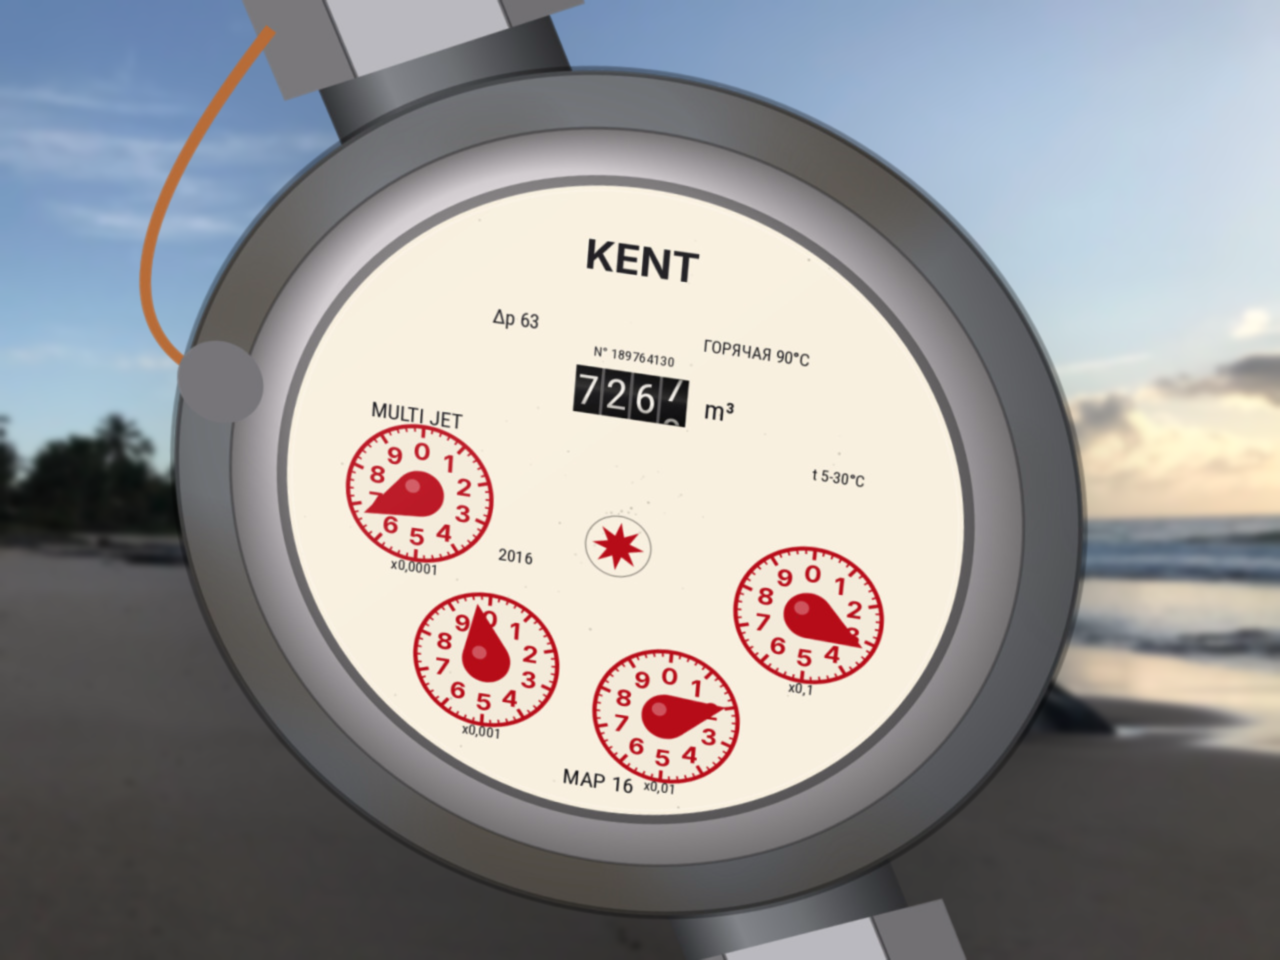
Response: 7267.3196; m³
